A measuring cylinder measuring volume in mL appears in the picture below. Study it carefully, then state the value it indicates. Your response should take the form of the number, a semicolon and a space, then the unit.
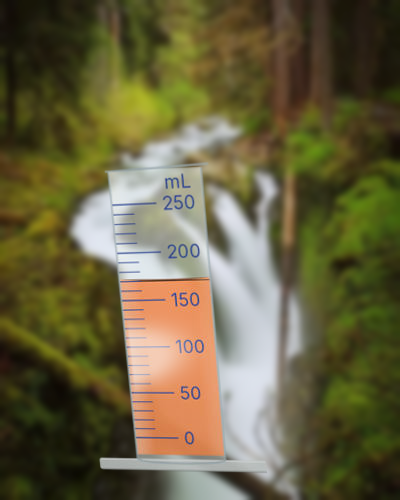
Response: 170; mL
